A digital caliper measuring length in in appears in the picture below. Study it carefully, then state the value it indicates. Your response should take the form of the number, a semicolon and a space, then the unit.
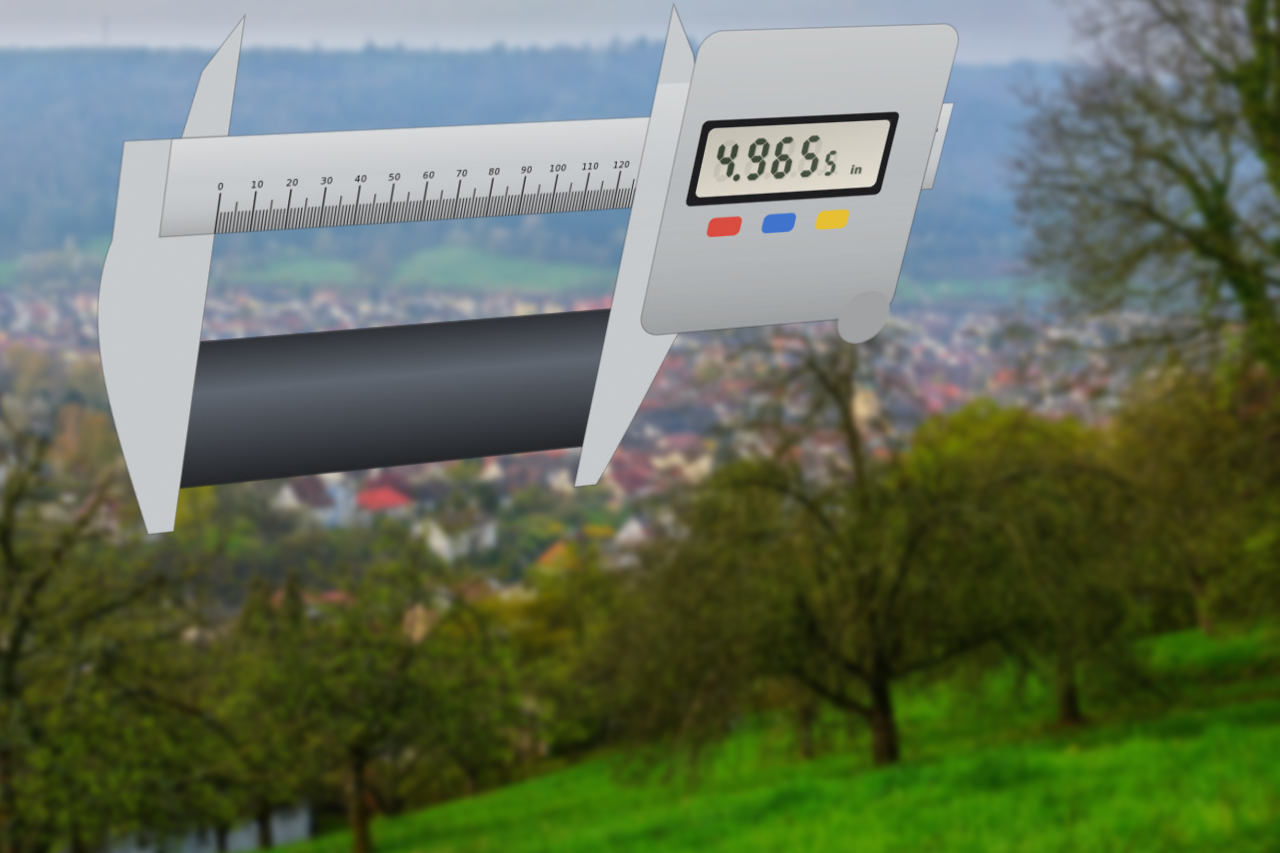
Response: 4.9655; in
